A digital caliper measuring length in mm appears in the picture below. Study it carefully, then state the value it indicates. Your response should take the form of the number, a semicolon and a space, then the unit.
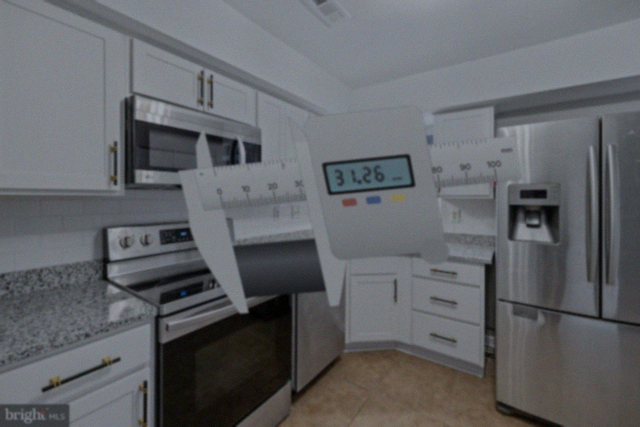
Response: 31.26; mm
